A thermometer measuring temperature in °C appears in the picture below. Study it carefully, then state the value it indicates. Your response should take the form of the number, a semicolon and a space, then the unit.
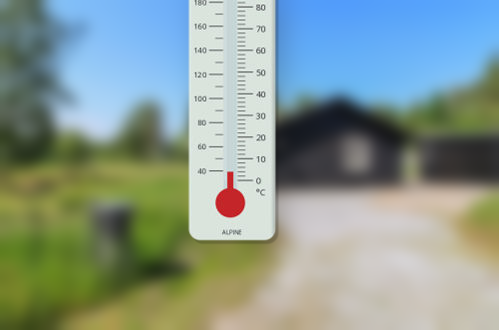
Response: 4; °C
